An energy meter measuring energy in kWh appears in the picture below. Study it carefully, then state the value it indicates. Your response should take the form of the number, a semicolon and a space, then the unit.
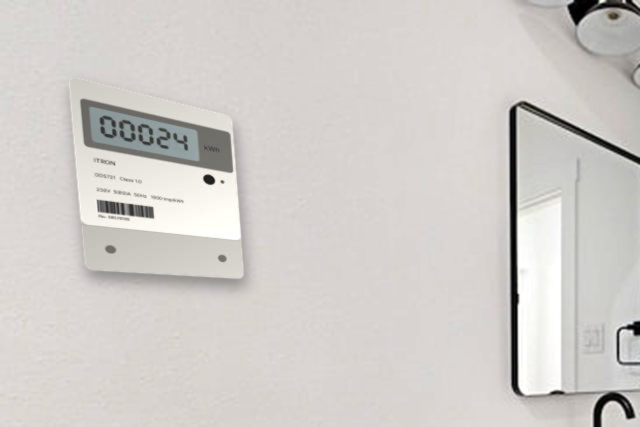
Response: 24; kWh
